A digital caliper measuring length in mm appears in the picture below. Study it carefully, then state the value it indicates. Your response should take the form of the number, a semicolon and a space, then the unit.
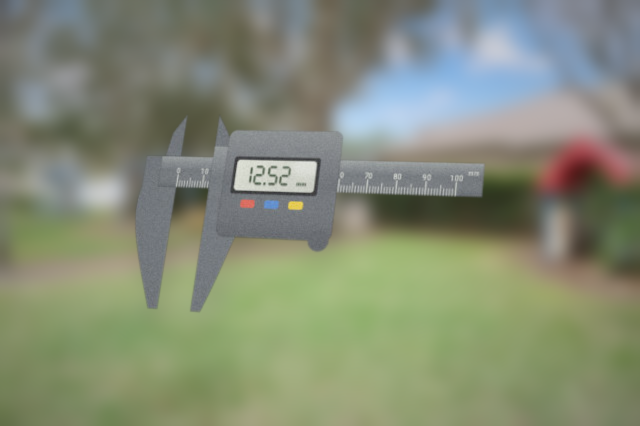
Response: 12.52; mm
